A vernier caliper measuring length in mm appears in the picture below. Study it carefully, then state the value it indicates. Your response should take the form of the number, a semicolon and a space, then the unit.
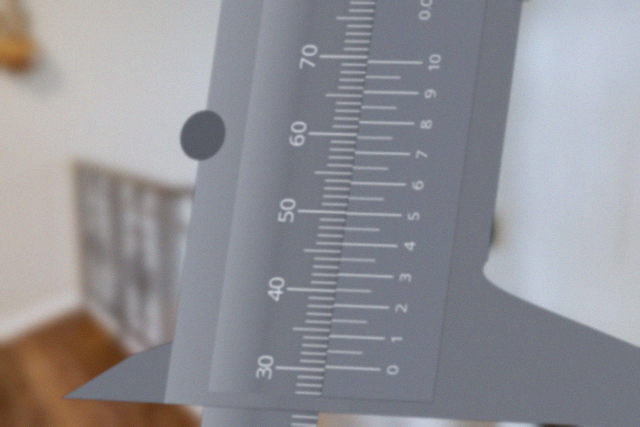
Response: 30.4; mm
